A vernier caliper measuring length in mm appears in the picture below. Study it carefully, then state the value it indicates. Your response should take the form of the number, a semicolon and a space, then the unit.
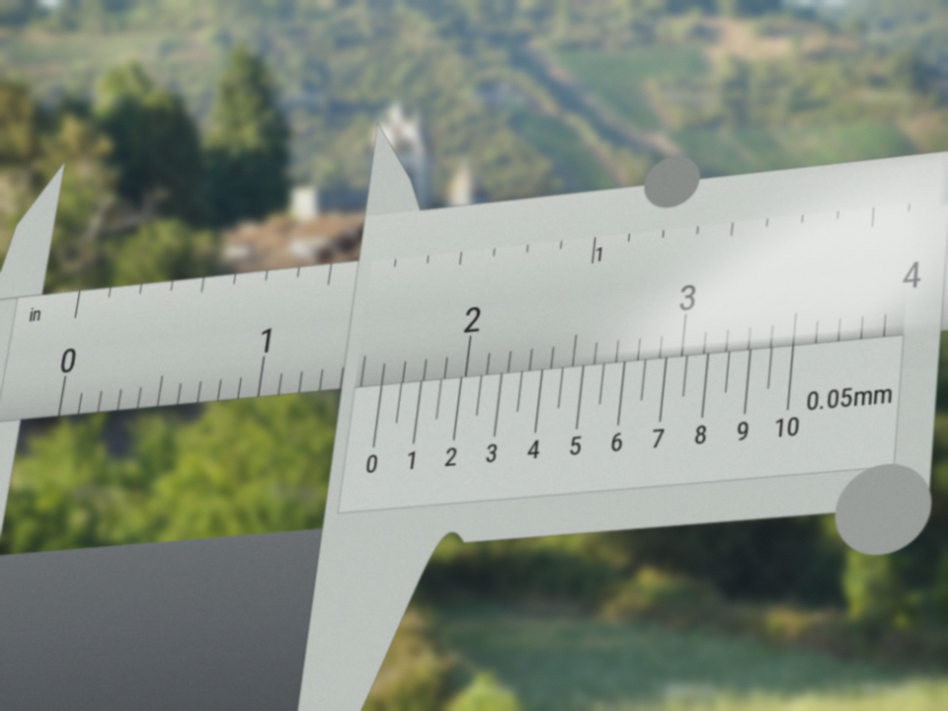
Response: 16.0; mm
